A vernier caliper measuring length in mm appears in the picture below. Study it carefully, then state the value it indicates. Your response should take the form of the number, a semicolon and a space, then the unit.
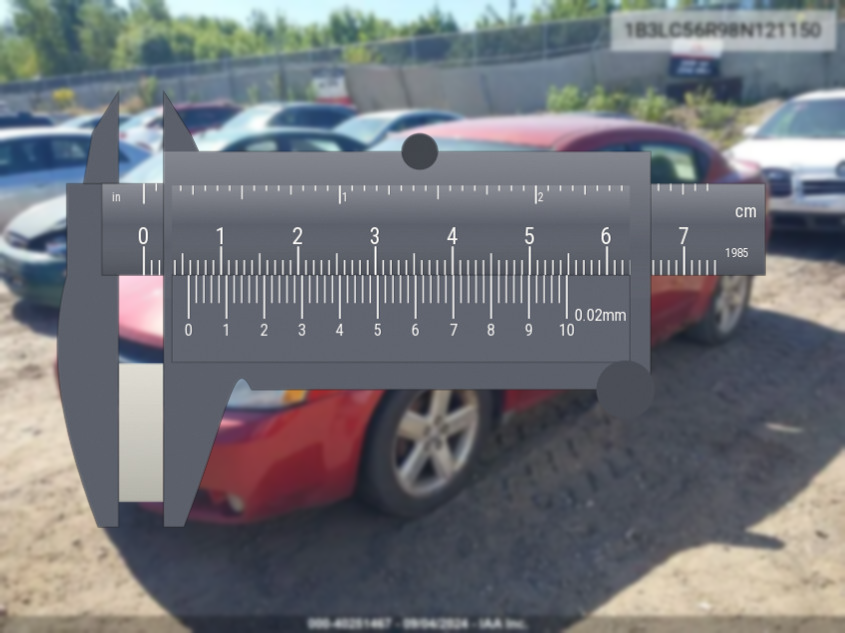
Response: 5.8; mm
